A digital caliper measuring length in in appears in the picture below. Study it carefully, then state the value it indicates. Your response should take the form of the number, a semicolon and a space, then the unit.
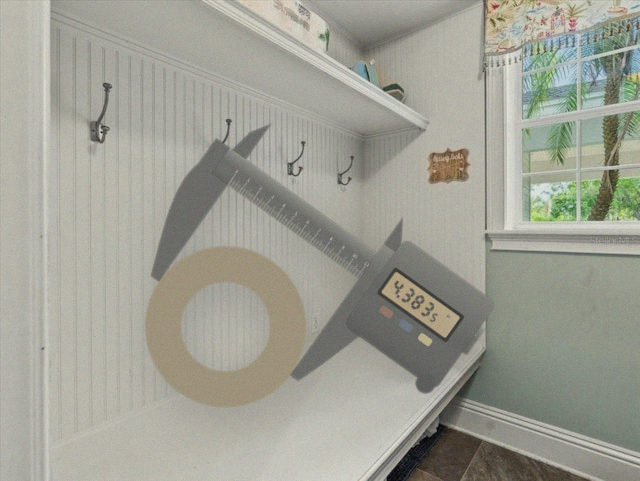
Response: 4.3835; in
